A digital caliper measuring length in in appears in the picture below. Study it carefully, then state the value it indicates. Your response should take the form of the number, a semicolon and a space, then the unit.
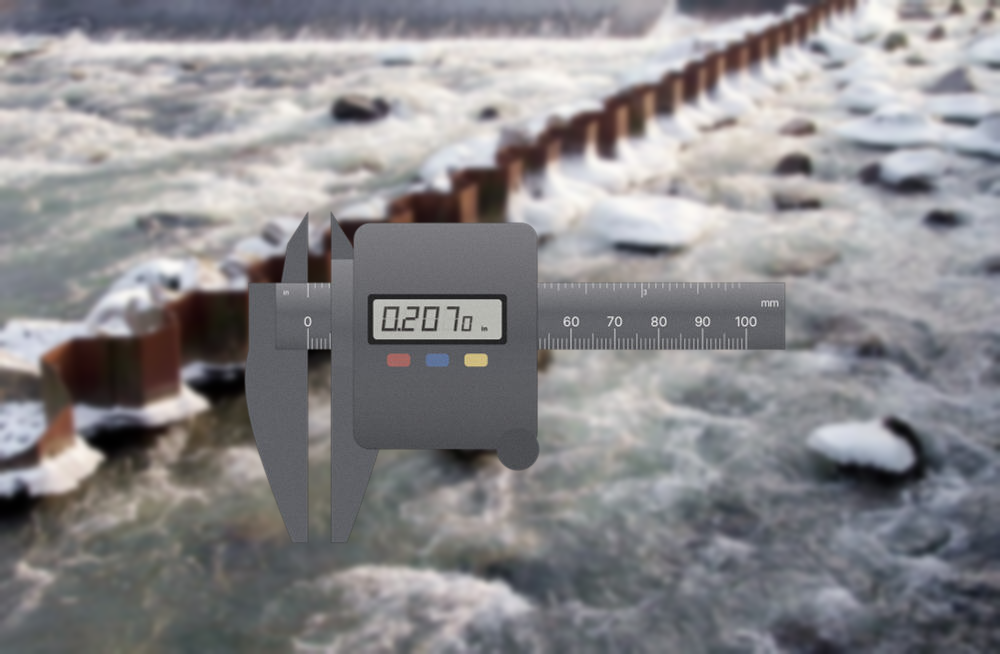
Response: 0.2070; in
